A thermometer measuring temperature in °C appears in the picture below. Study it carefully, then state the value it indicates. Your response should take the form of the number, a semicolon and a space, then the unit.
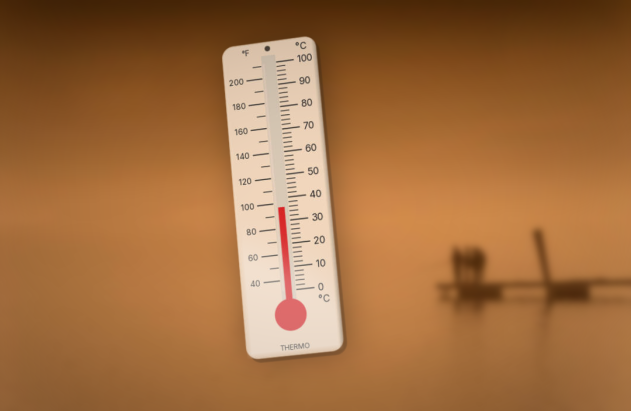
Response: 36; °C
